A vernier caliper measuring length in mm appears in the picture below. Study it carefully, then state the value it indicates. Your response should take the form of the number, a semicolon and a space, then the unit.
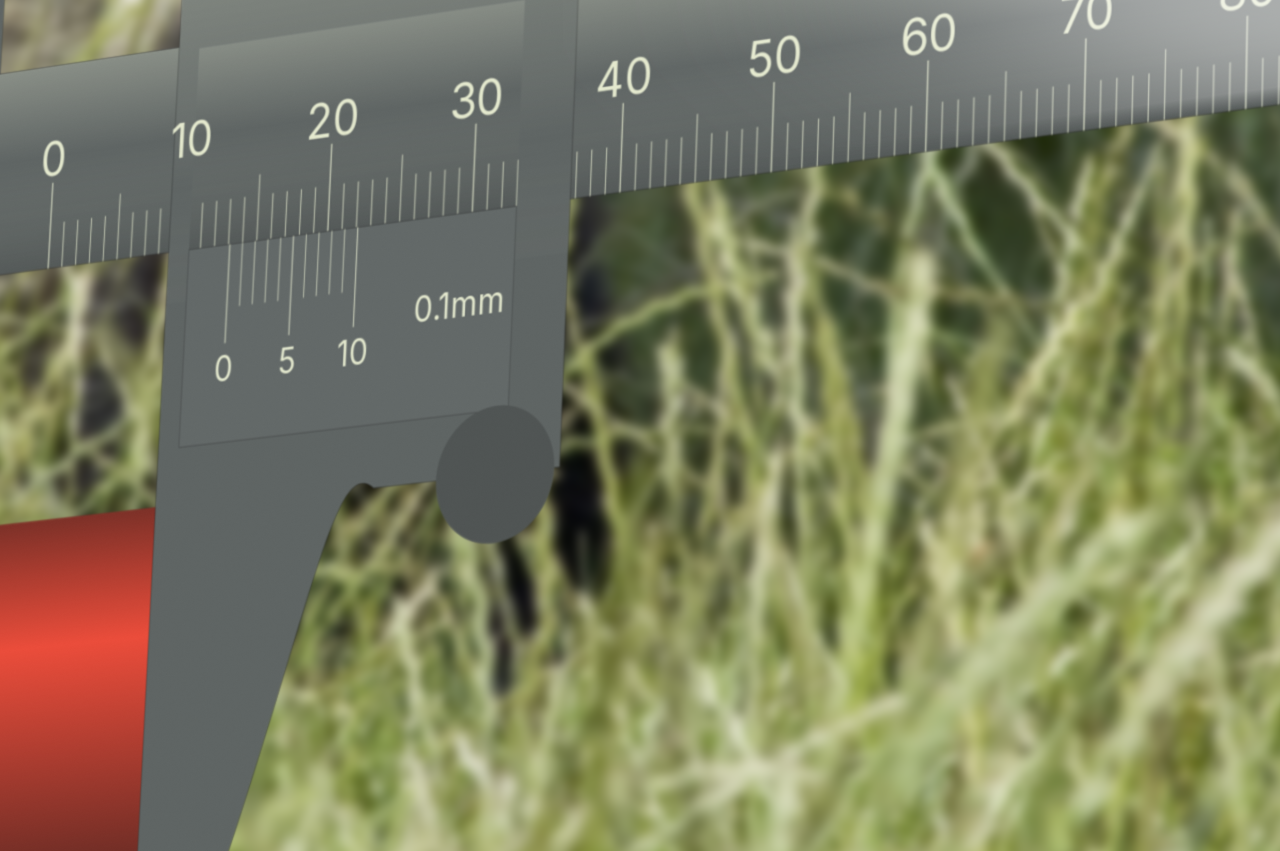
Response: 13.1; mm
